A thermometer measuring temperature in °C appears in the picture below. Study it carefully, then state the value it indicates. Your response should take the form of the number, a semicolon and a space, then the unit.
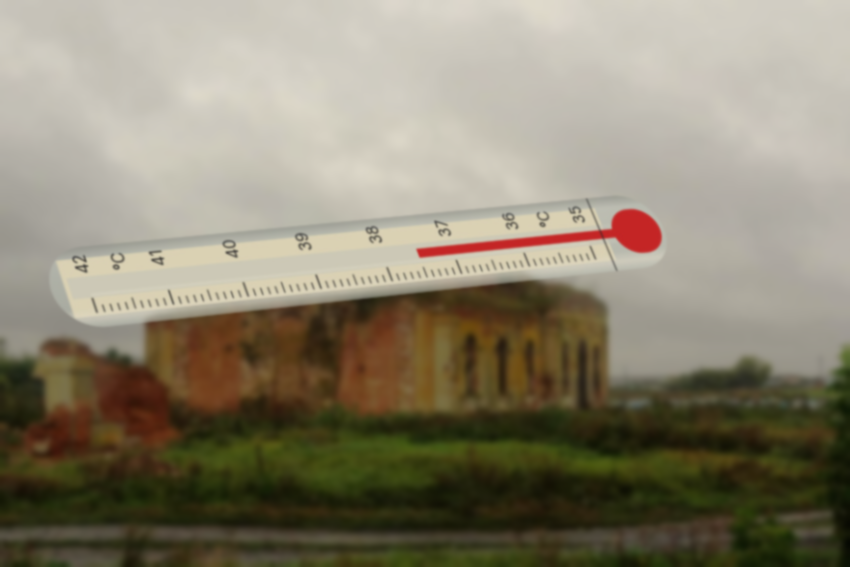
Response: 37.5; °C
